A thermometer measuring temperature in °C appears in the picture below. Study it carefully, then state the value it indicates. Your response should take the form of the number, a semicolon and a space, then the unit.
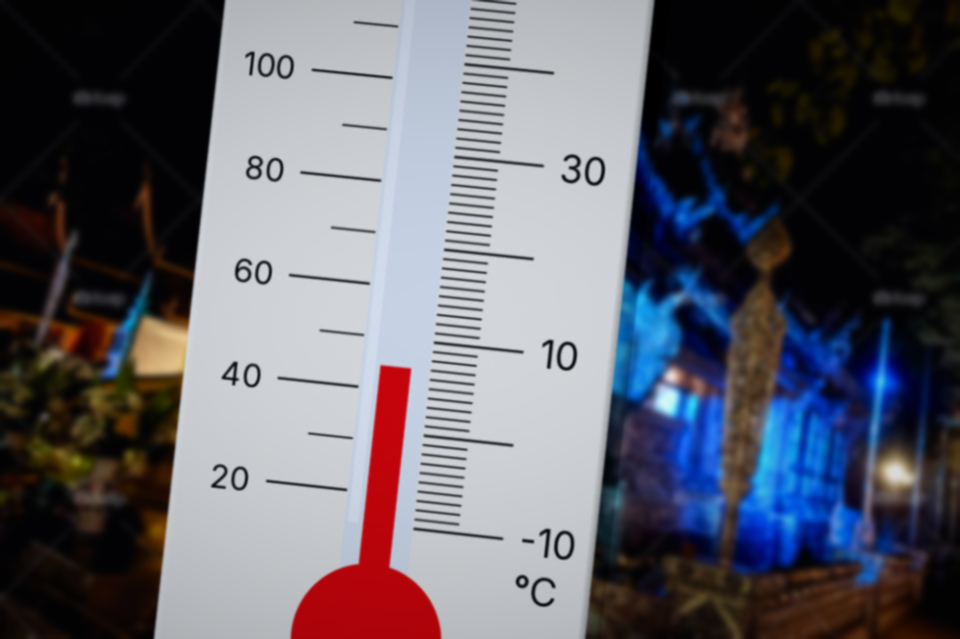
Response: 7; °C
